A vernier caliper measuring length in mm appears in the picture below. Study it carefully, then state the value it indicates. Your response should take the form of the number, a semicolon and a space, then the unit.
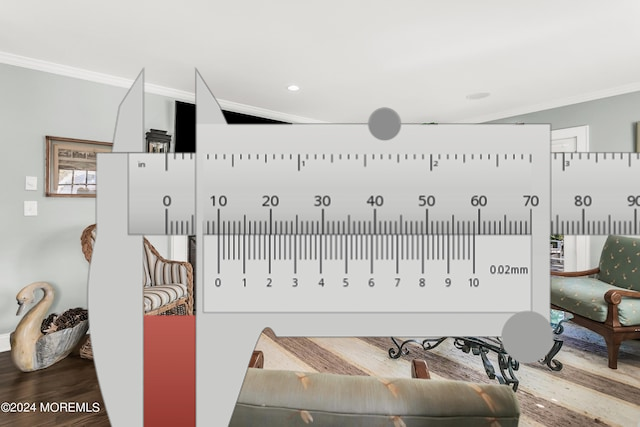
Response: 10.0; mm
